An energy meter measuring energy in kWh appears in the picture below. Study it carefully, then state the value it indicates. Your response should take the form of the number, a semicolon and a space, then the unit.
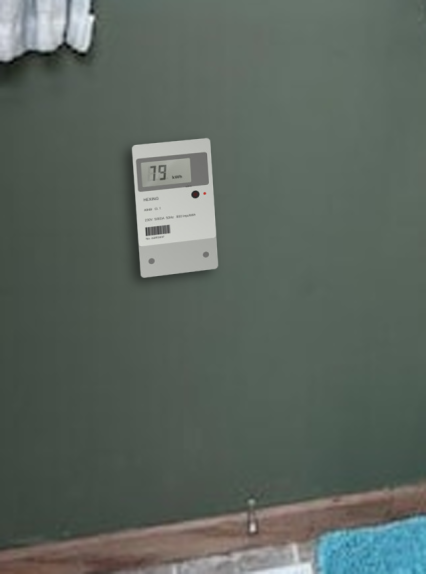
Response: 79; kWh
